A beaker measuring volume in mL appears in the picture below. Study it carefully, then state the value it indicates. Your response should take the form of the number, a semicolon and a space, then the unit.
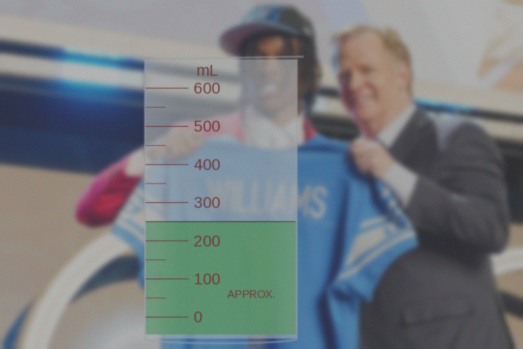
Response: 250; mL
